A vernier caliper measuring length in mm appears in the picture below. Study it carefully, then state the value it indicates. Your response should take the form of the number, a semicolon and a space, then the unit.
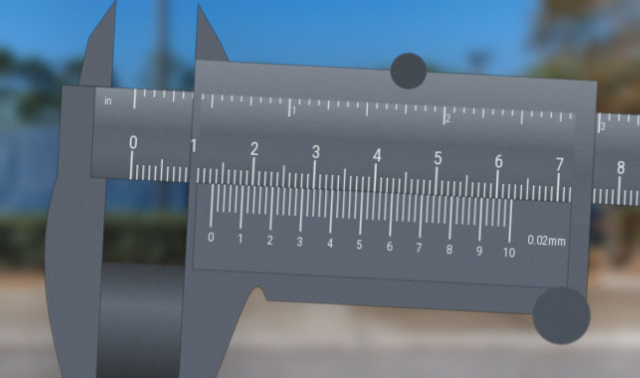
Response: 13.5; mm
